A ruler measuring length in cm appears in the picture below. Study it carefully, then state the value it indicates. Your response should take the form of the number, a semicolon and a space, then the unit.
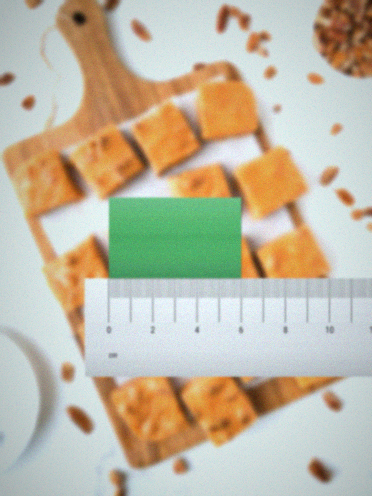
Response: 6; cm
